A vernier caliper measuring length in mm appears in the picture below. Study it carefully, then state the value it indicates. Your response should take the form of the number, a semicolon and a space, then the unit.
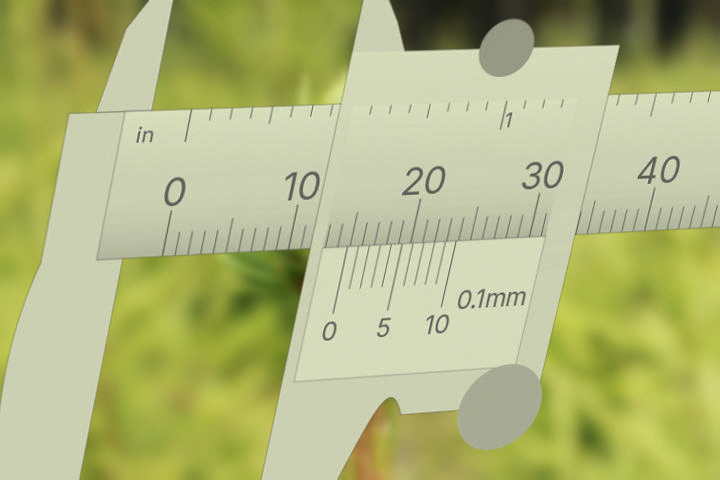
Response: 14.8; mm
